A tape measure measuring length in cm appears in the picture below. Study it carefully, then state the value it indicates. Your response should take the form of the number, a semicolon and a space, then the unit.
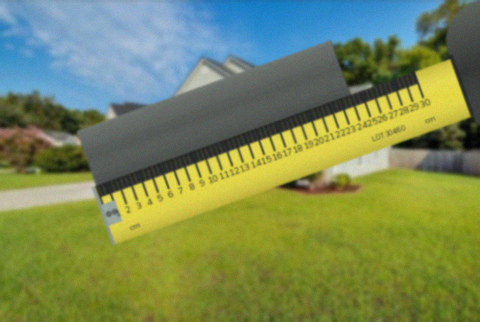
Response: 24; cm
